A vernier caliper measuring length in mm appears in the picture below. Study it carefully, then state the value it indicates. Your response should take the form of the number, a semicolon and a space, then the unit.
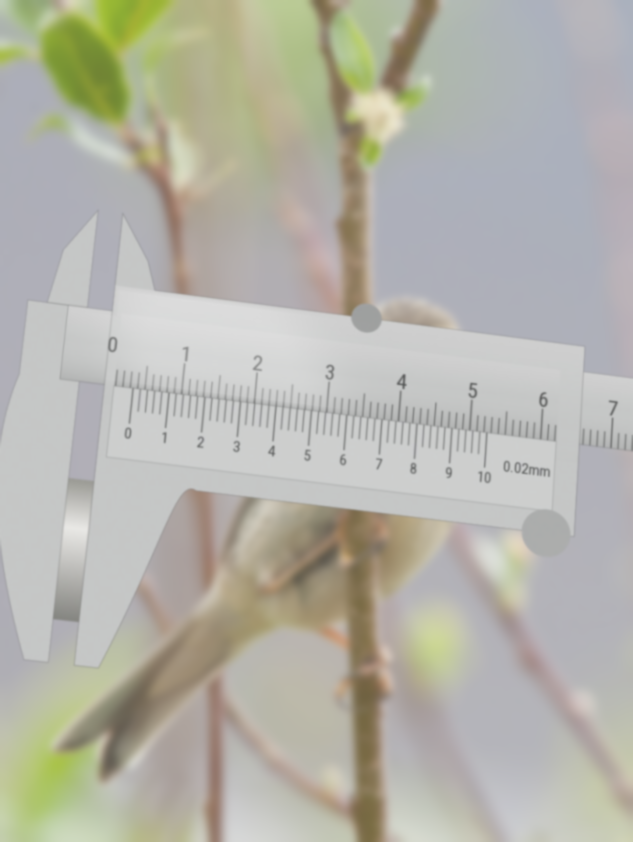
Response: 3.4; mm
